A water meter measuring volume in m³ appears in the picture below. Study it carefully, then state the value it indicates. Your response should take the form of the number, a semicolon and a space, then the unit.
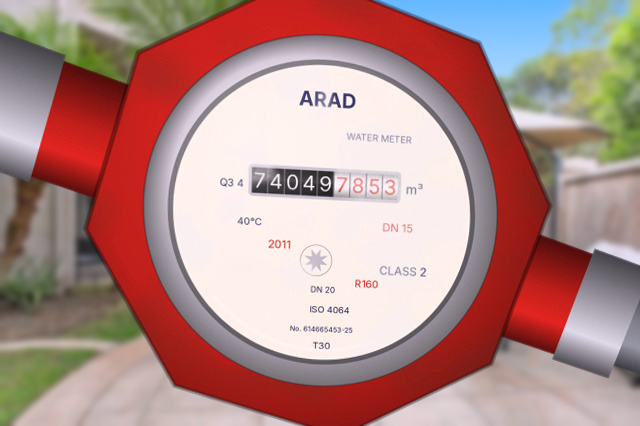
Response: 74049.7853; m³
